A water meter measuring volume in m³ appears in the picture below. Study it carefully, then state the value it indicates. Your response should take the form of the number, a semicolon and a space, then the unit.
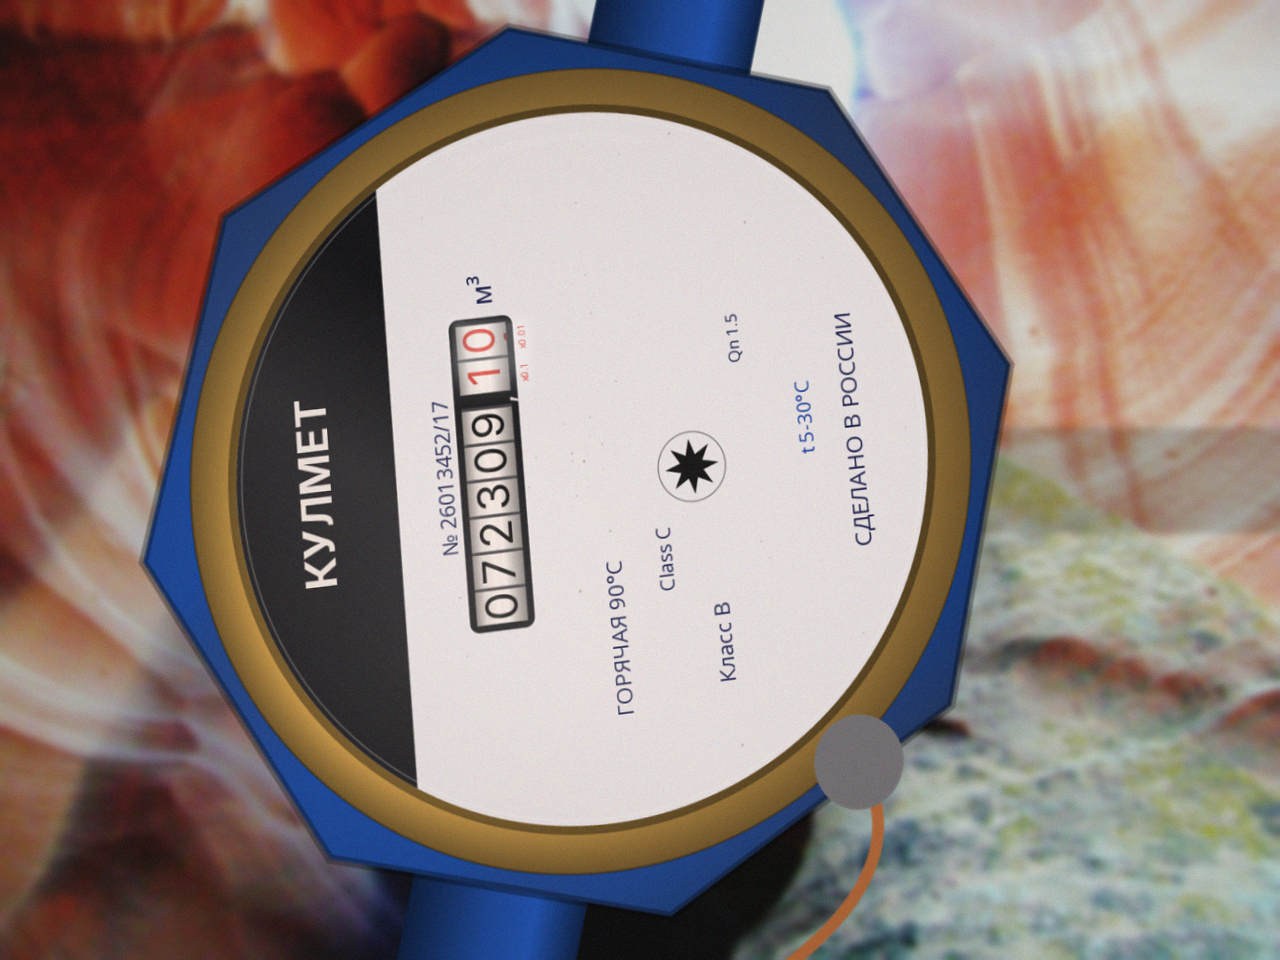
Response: 72309.10; m³
